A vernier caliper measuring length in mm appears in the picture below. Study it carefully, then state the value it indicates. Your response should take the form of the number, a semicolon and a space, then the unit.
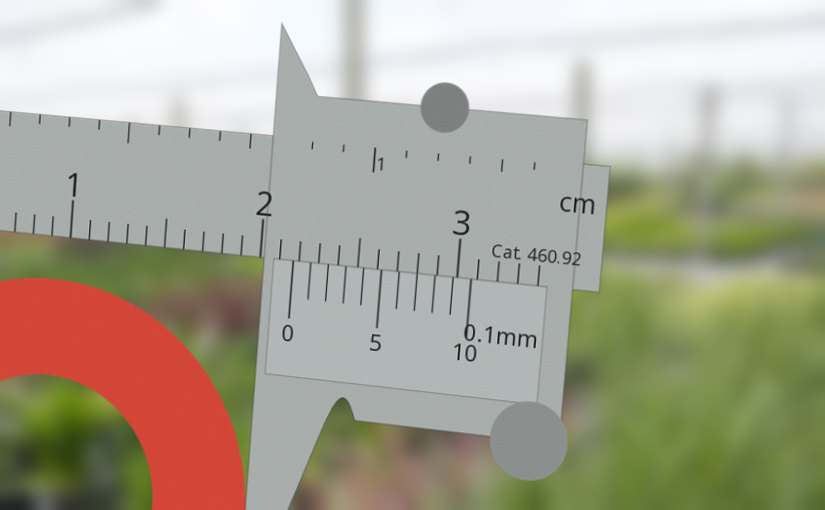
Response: 21.7; mm
